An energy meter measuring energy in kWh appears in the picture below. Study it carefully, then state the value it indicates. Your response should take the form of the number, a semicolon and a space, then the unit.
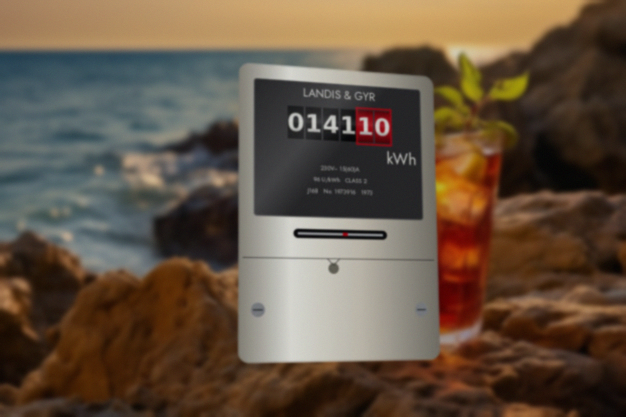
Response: 141.10; kWh
